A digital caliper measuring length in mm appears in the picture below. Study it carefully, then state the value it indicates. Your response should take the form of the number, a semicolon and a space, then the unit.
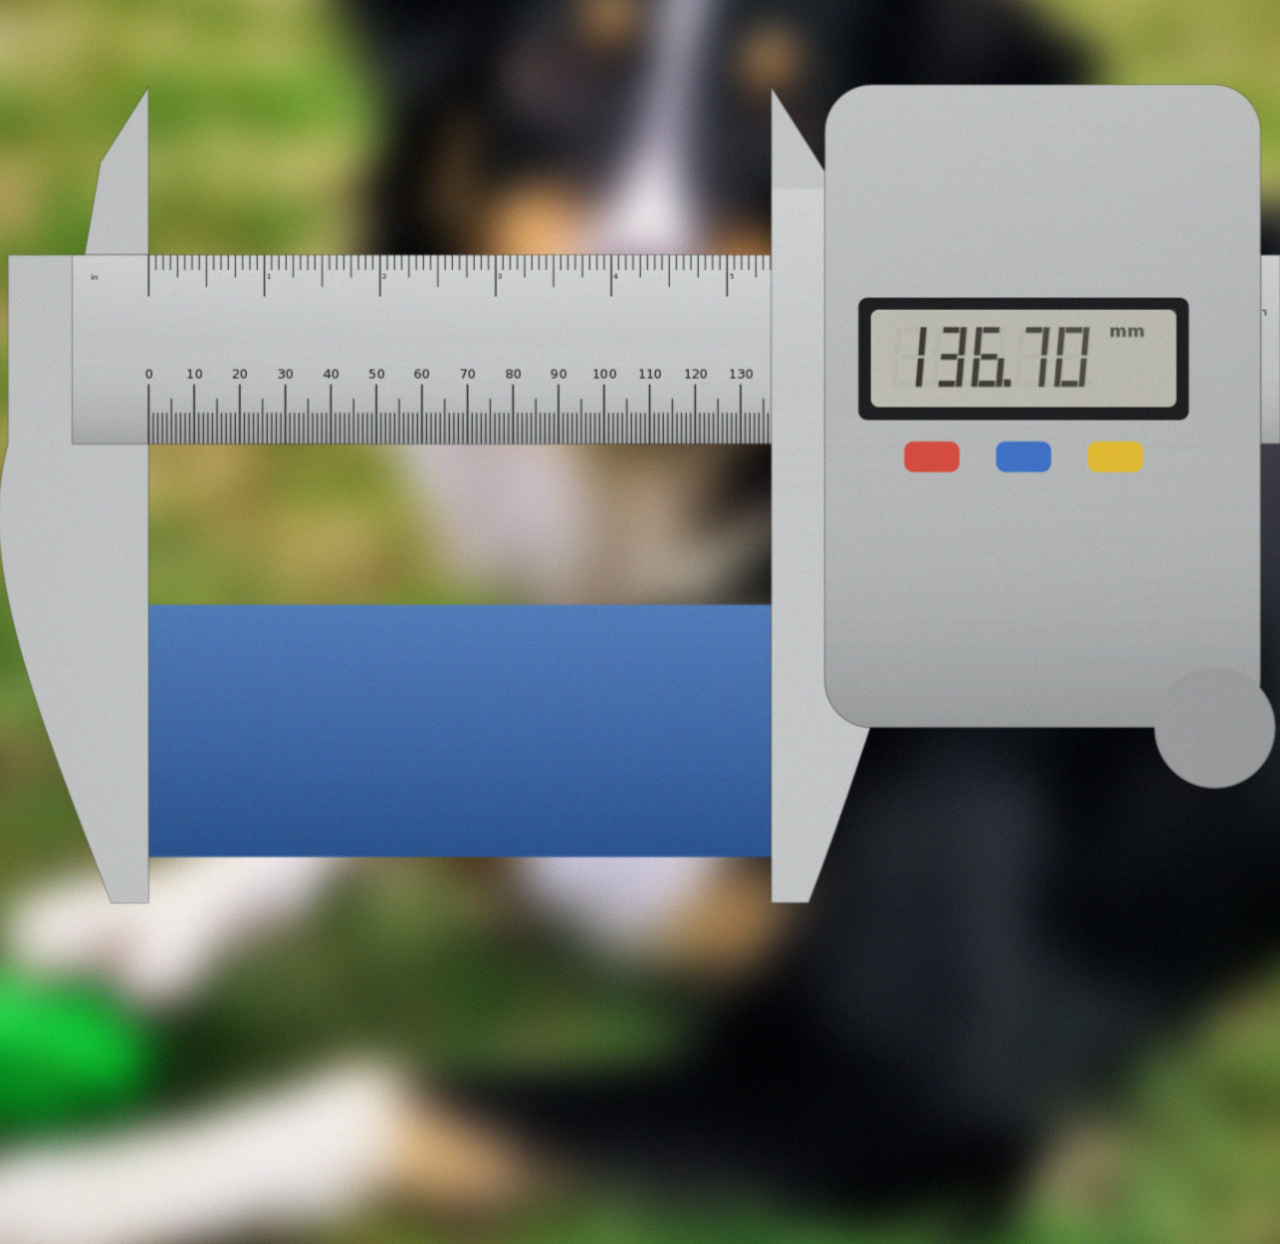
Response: 136.70; mm
